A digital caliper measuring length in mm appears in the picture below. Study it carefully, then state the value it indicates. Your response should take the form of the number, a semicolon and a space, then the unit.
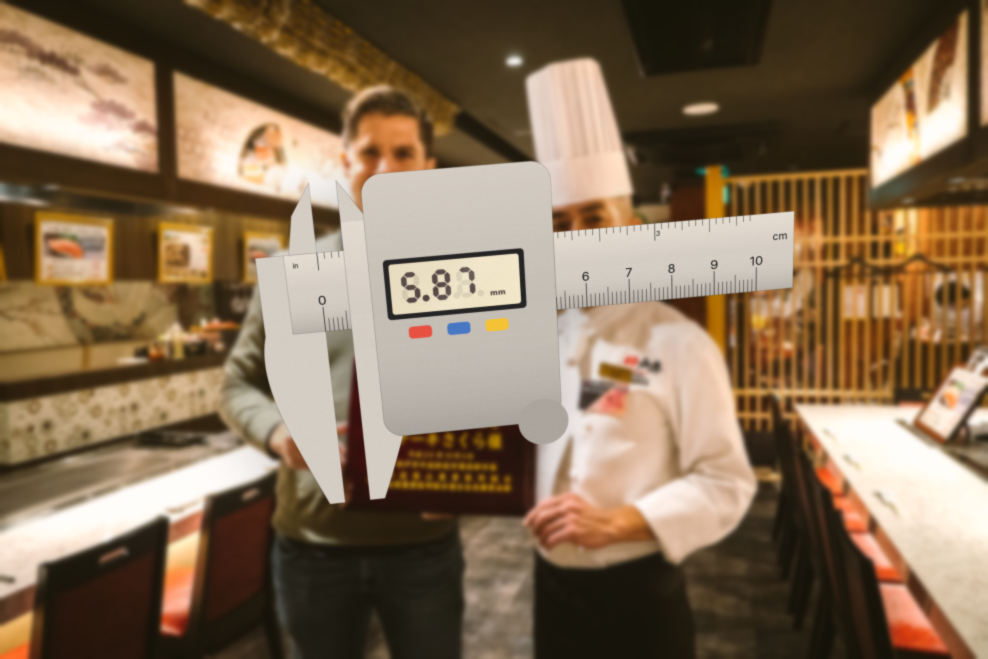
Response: 5.87; mm
